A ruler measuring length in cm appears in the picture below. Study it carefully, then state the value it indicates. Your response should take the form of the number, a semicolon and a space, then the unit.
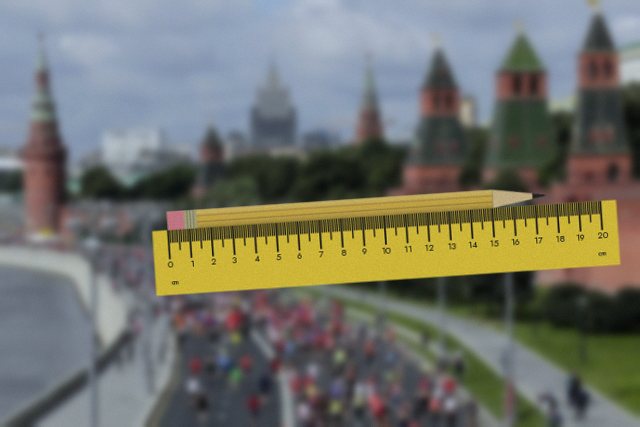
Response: 17.5; cm
